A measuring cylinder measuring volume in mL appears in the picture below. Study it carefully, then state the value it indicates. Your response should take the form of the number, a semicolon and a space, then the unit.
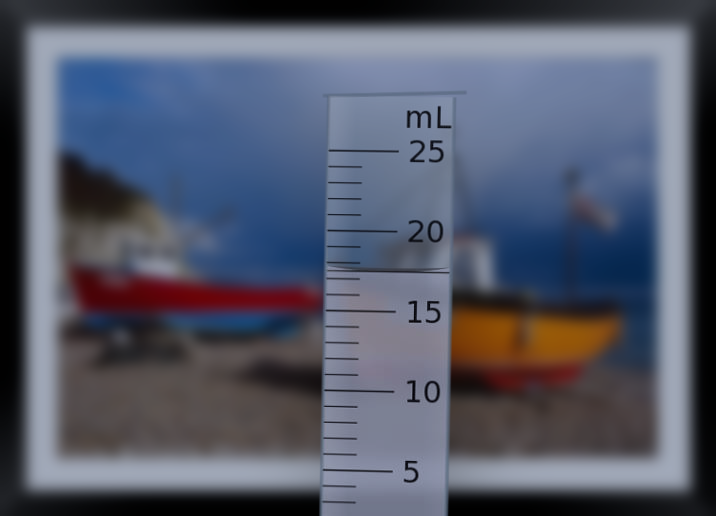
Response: 17.5; mL
